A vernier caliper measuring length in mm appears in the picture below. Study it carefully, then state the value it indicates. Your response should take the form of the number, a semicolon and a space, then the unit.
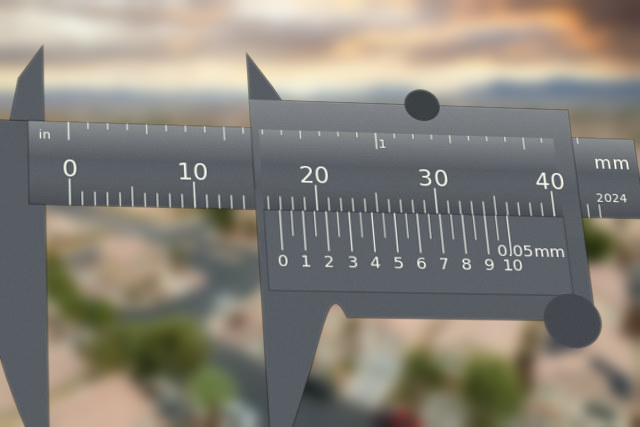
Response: 16.9; mm
